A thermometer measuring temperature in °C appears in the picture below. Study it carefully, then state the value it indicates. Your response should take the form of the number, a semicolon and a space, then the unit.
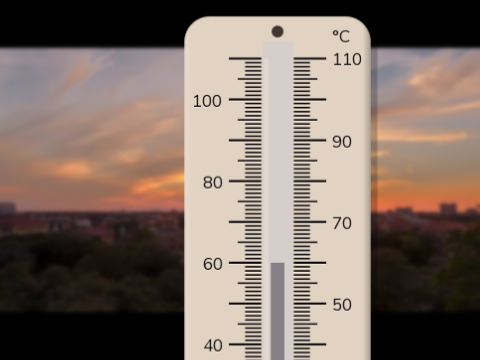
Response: 60; °C
